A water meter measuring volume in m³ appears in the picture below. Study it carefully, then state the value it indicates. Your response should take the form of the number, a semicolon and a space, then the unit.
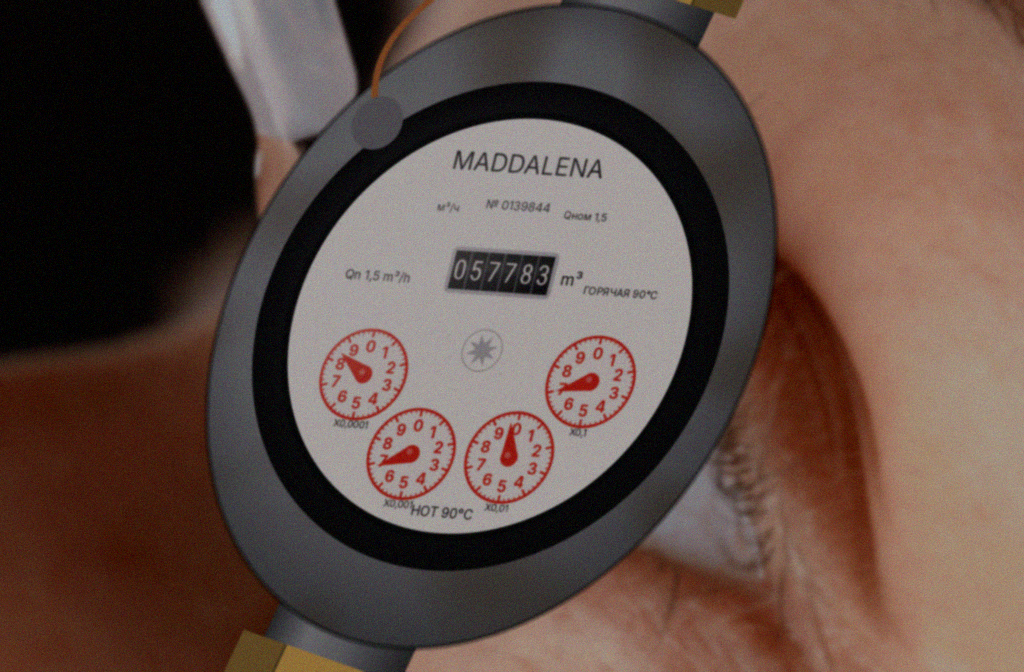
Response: 57783.6968; m³
